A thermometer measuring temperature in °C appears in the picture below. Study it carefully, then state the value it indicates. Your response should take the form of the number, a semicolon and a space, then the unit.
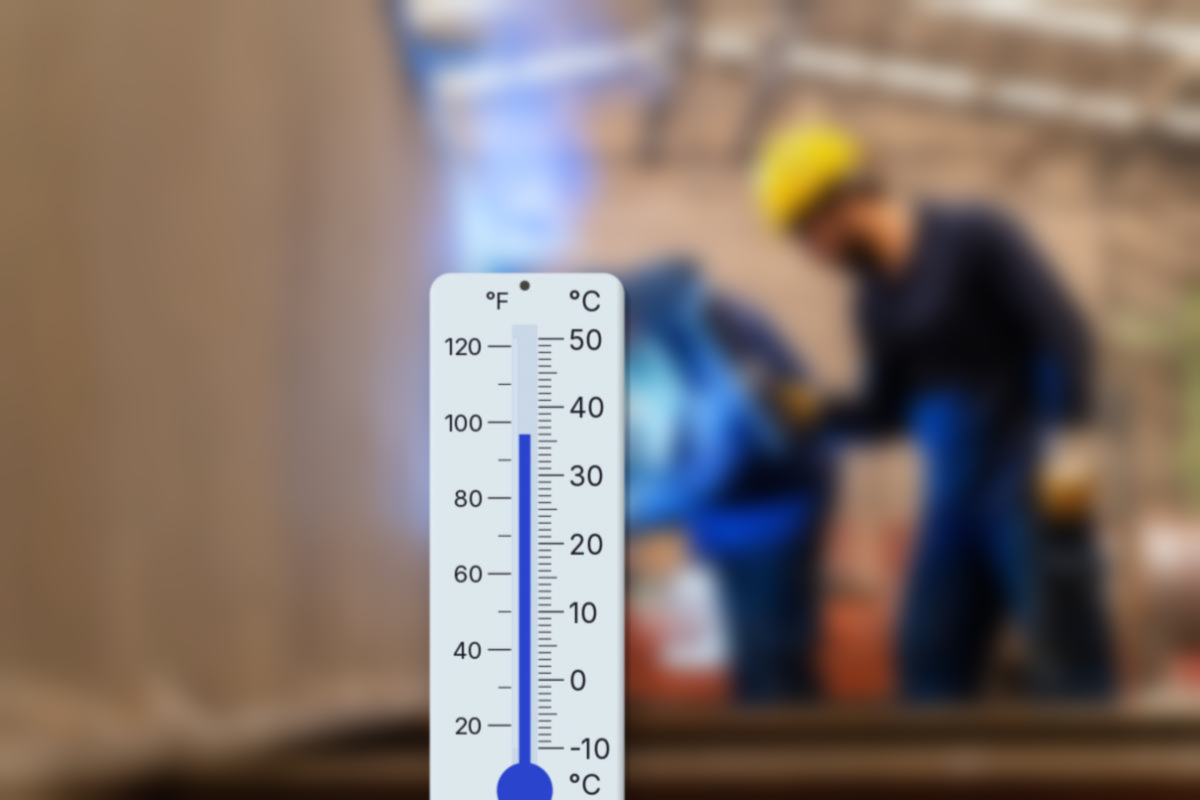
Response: 36; °C
